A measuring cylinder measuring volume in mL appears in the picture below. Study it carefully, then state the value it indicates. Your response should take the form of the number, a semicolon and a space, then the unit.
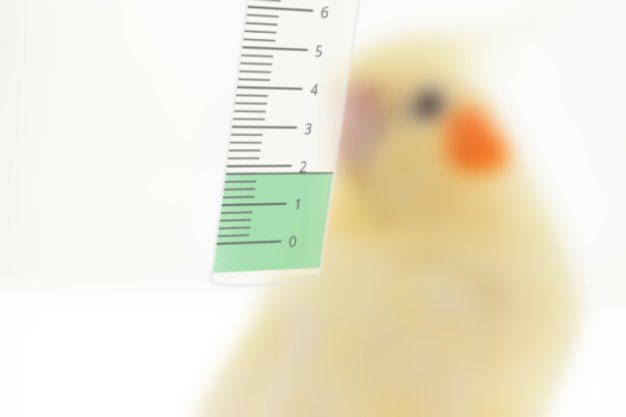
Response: 1.8; mL
